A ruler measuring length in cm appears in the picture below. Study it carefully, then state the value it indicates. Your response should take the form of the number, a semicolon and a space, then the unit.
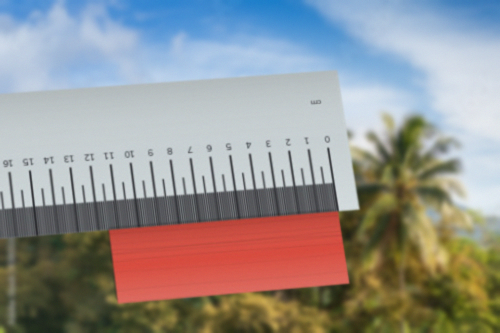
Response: 11.5; cm
